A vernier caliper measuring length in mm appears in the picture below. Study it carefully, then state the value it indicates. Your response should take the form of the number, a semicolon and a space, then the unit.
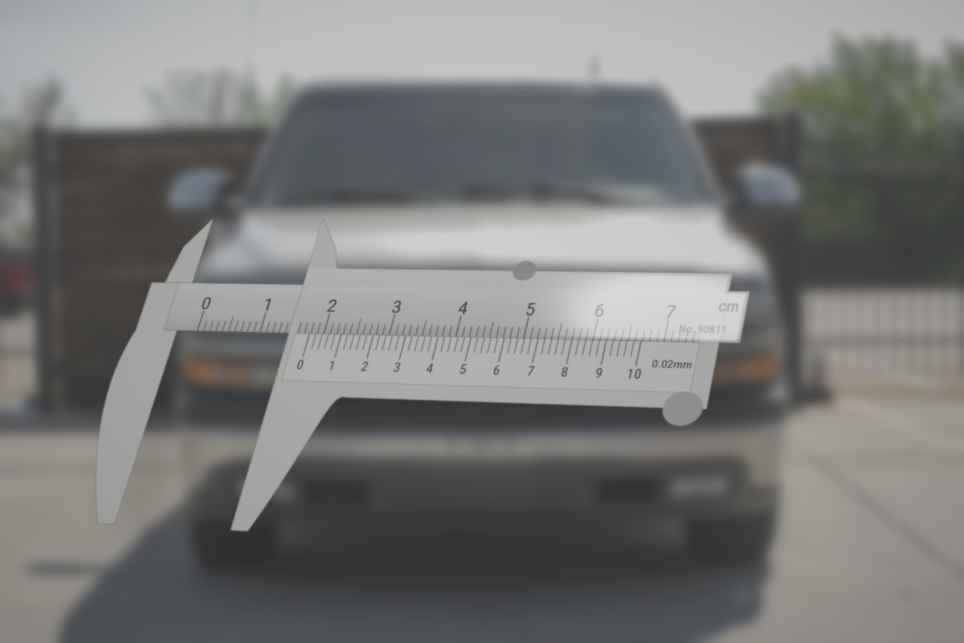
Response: 17.8; mm
